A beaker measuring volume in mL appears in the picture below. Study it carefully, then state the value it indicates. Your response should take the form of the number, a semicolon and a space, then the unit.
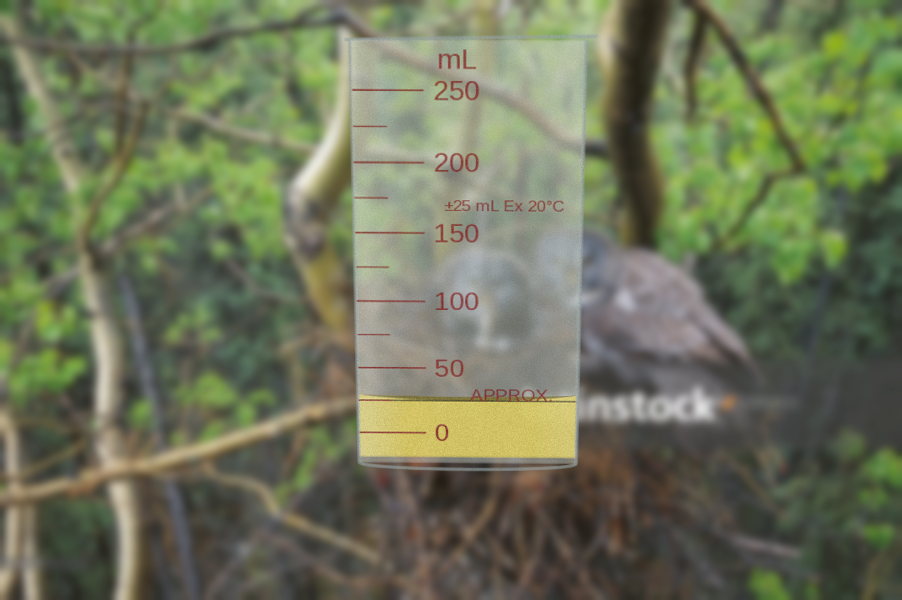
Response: 25; mL
